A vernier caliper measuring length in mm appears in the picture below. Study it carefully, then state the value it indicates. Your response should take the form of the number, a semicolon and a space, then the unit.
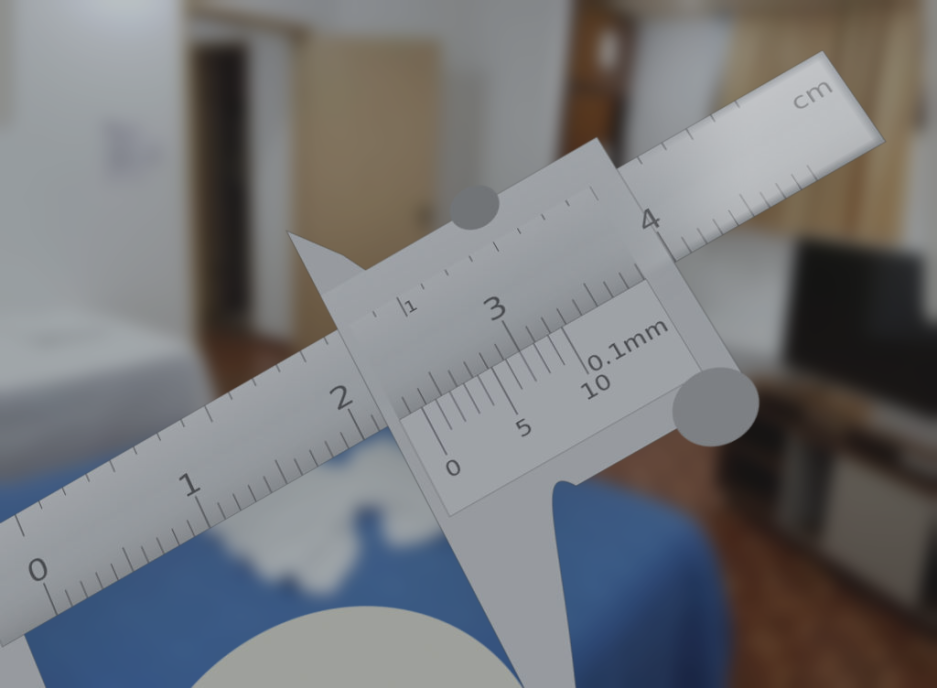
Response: 23.7; mm
